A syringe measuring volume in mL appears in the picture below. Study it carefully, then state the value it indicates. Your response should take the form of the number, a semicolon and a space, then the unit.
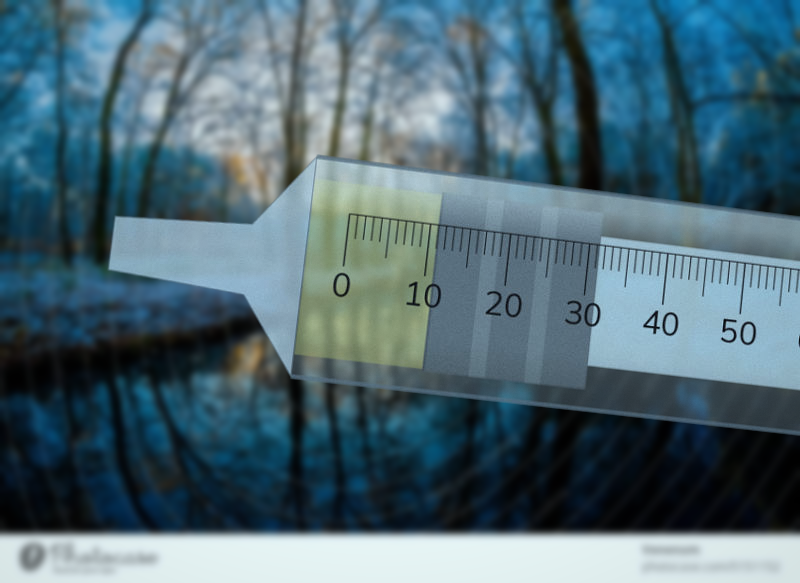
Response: 11; mL
